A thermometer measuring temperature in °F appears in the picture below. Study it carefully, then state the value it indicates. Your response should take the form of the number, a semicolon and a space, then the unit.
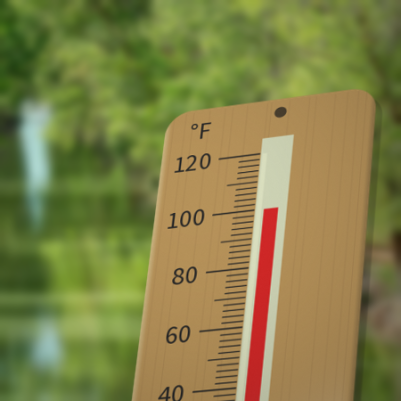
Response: 100; °F
